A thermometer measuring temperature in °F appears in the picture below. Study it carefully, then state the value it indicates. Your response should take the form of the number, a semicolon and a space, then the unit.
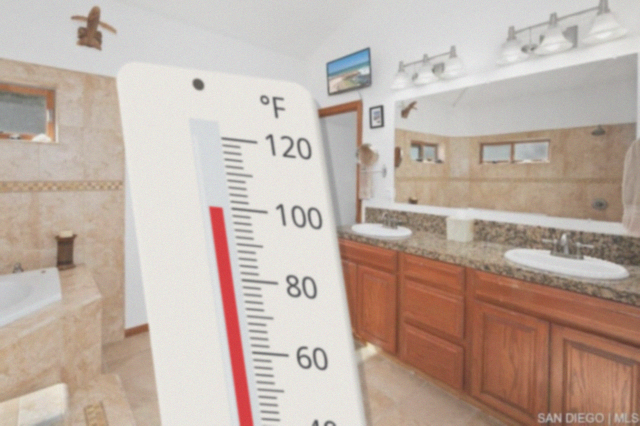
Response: 100; °F
